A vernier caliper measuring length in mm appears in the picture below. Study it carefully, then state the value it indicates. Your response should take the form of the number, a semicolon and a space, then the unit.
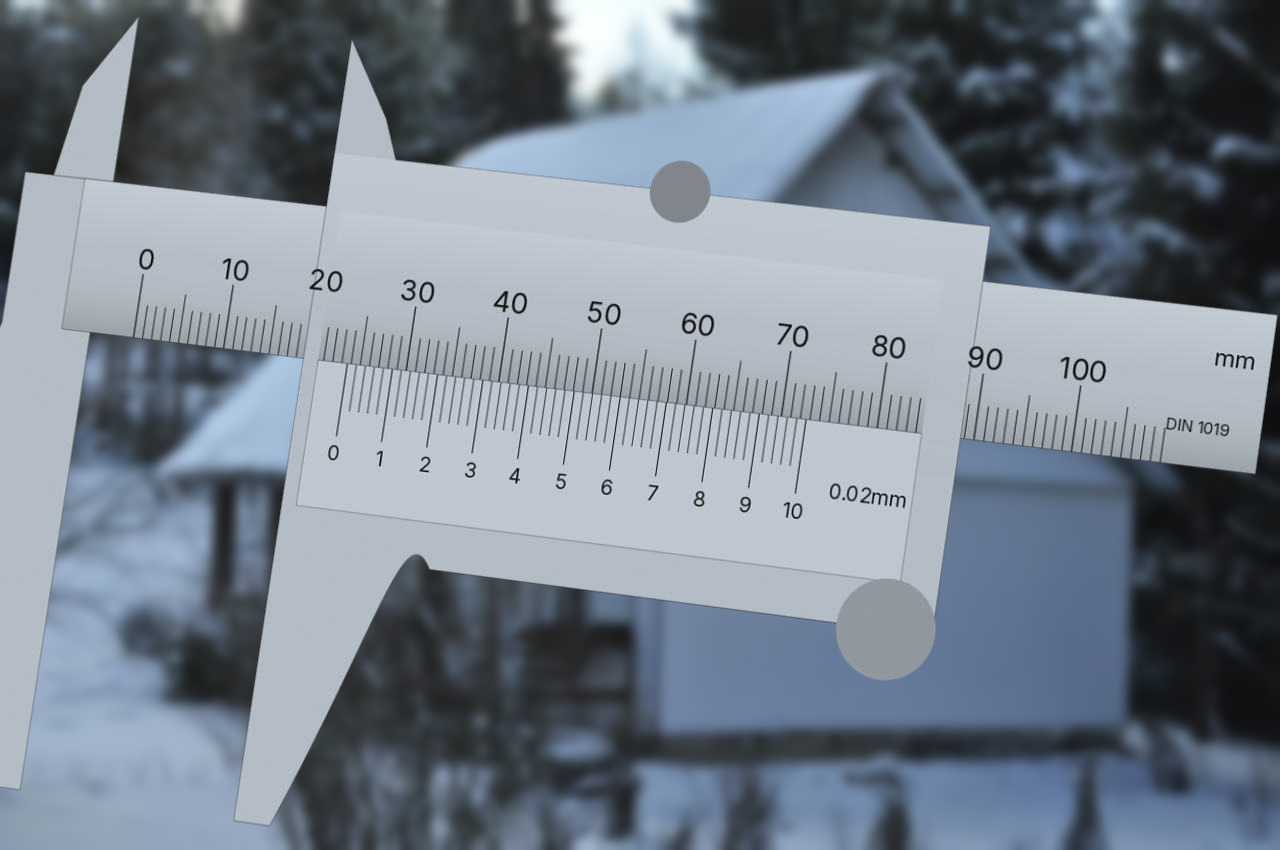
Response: 23.6; mm
